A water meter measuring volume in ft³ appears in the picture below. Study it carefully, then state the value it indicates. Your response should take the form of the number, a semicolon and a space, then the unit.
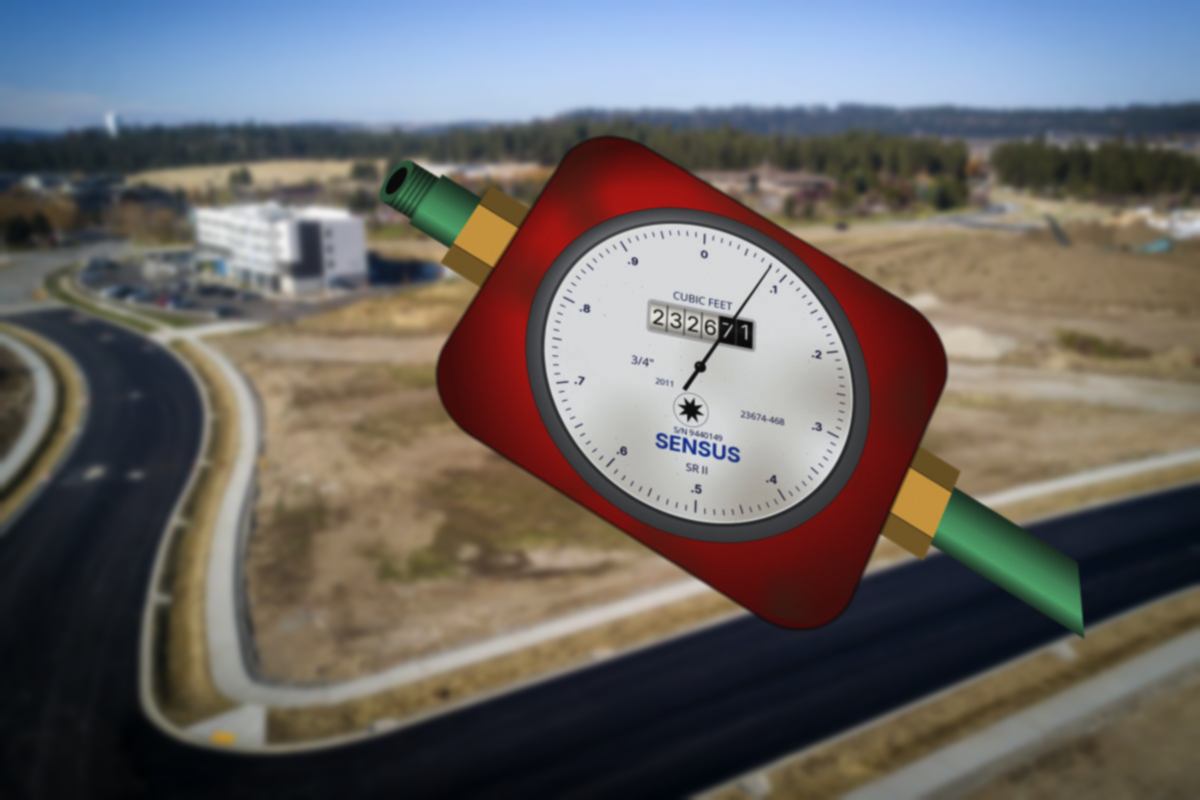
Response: 232671.08; ft³
